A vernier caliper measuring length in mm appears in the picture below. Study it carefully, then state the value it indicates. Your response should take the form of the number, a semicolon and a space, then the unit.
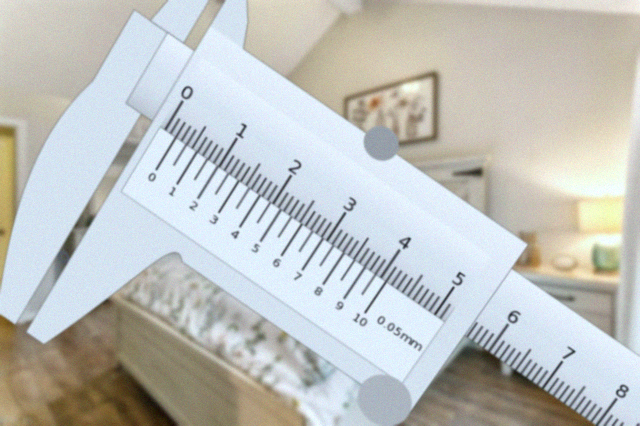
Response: 2.0; mm
